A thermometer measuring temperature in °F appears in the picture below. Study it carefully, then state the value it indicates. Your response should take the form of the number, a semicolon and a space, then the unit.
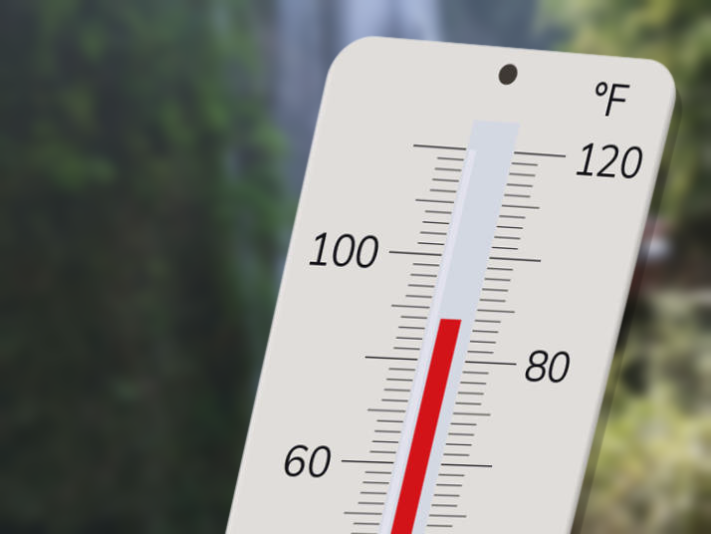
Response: 88; °F
